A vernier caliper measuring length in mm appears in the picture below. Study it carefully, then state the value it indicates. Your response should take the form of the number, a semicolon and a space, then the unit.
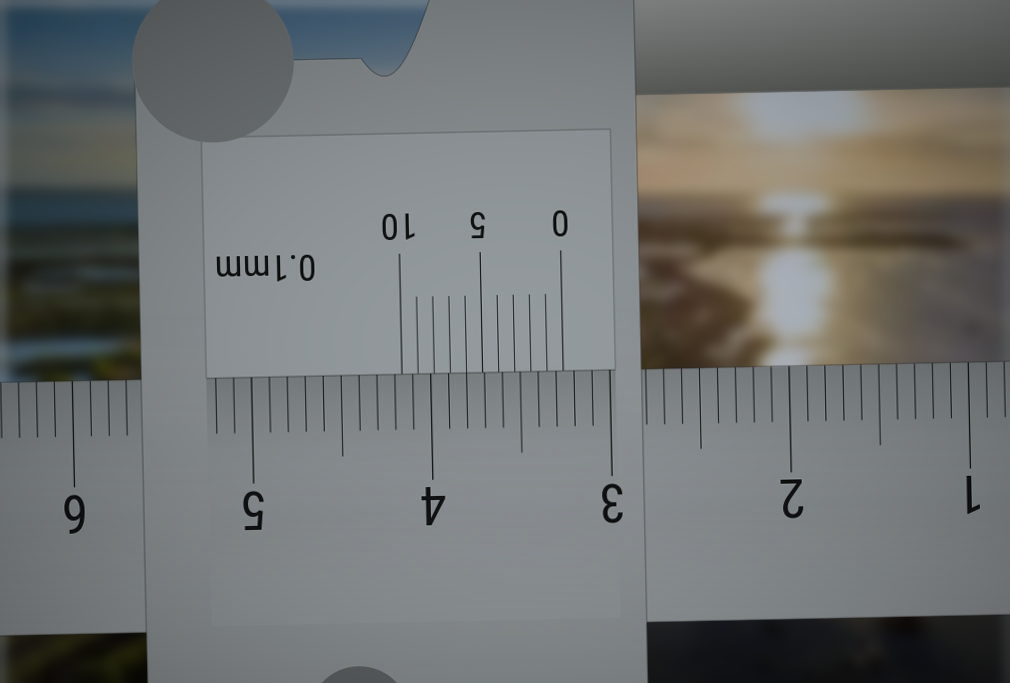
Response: 32.6; mm
